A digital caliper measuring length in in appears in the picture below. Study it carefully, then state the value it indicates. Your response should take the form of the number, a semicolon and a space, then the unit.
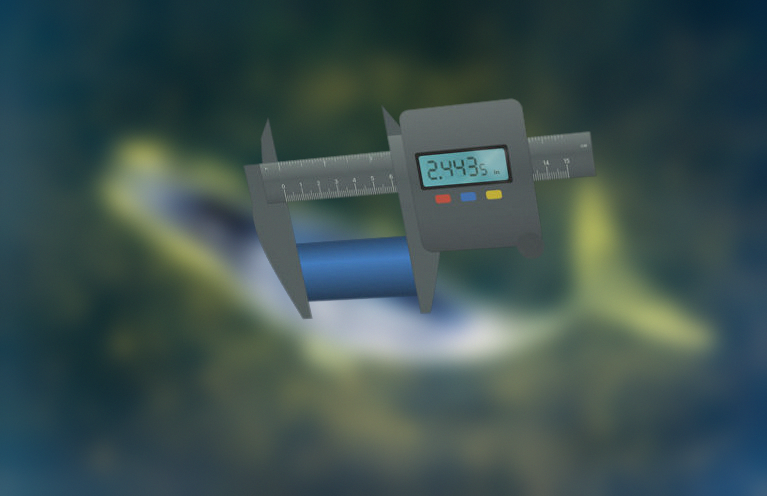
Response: 2.4435; in
